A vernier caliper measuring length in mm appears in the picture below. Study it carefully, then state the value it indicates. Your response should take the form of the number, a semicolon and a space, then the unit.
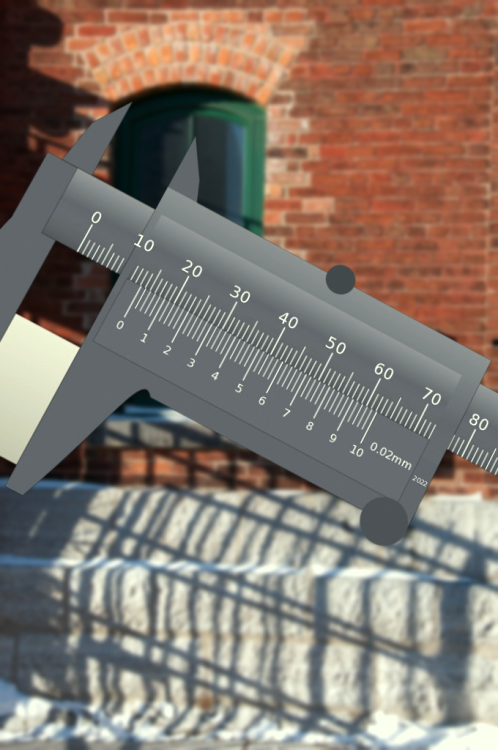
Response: 13.2; mm
